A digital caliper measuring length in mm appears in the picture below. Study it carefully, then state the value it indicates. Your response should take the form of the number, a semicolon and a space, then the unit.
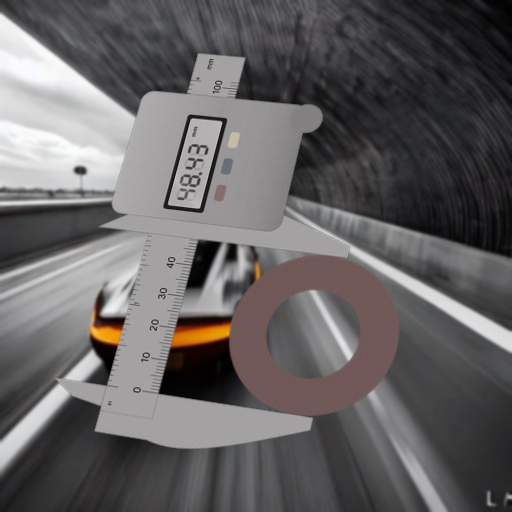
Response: 48.43; mm
